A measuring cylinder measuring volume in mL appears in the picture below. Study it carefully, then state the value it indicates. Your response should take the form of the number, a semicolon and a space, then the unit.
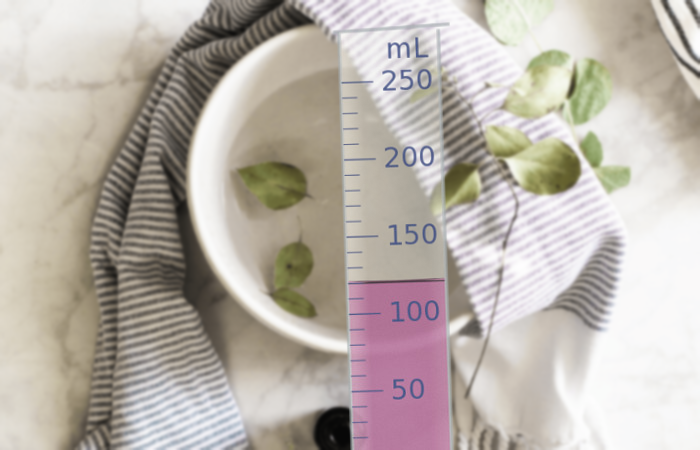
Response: 120; mL
